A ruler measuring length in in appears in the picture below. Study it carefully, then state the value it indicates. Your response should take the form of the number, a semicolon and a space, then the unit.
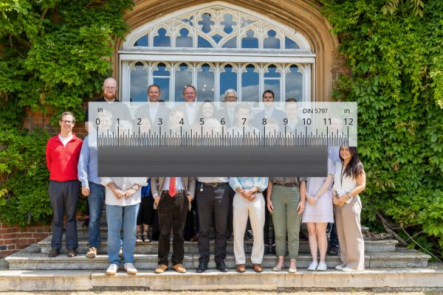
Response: 11; in
